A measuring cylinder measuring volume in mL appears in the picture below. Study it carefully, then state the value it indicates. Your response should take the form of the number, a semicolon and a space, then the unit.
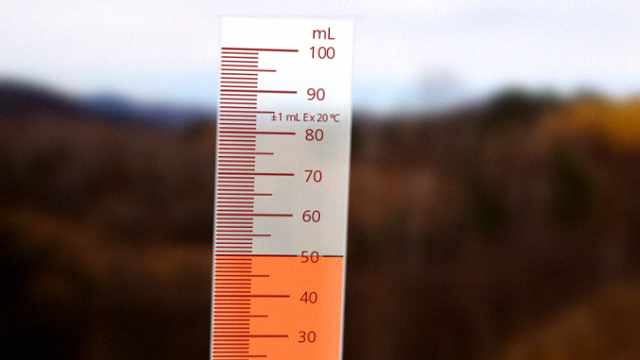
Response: 50; mL
